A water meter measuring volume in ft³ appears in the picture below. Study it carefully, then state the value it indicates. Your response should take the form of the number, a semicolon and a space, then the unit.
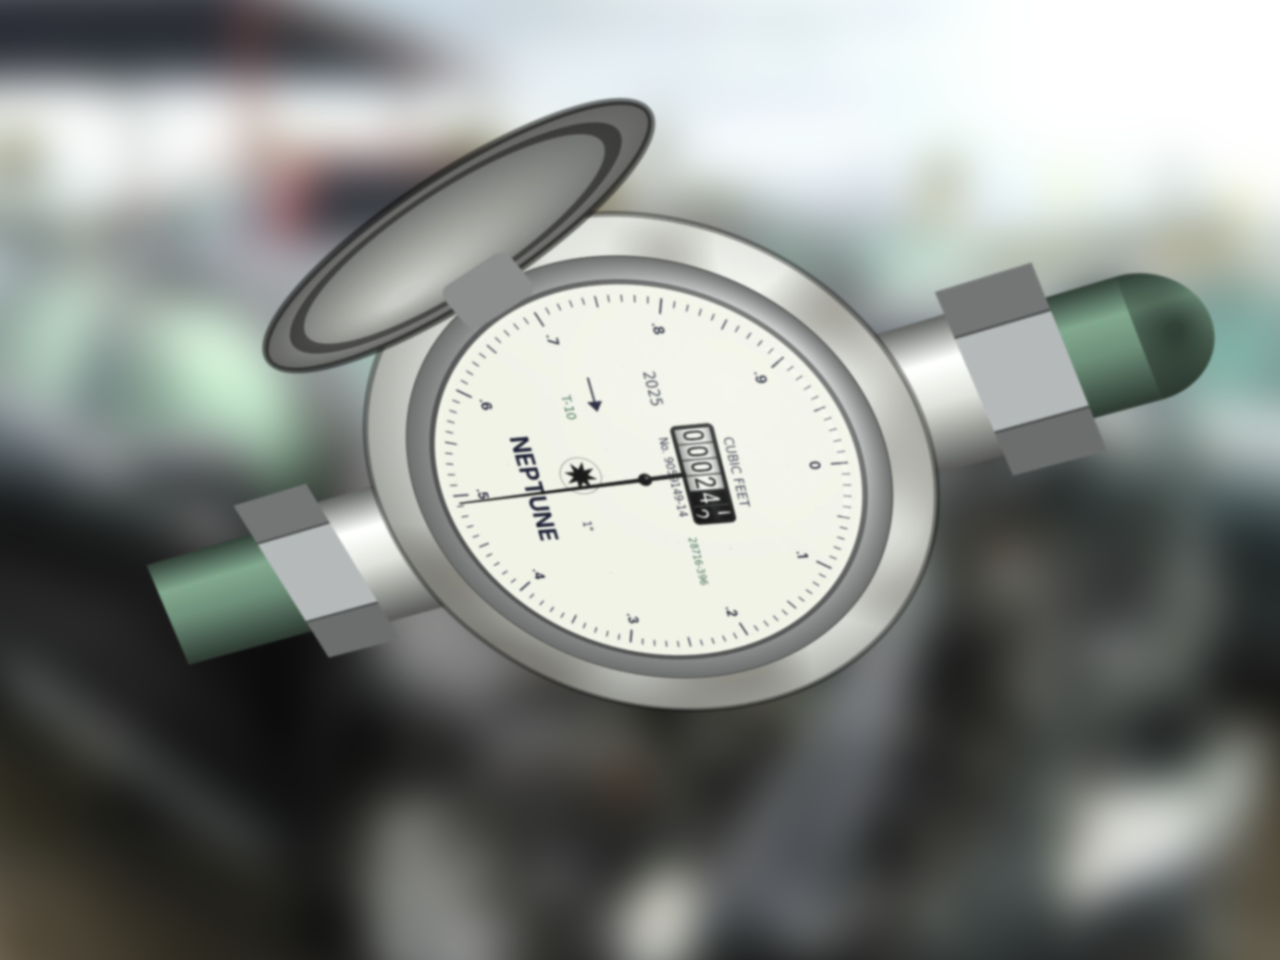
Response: 241.49; ft³
